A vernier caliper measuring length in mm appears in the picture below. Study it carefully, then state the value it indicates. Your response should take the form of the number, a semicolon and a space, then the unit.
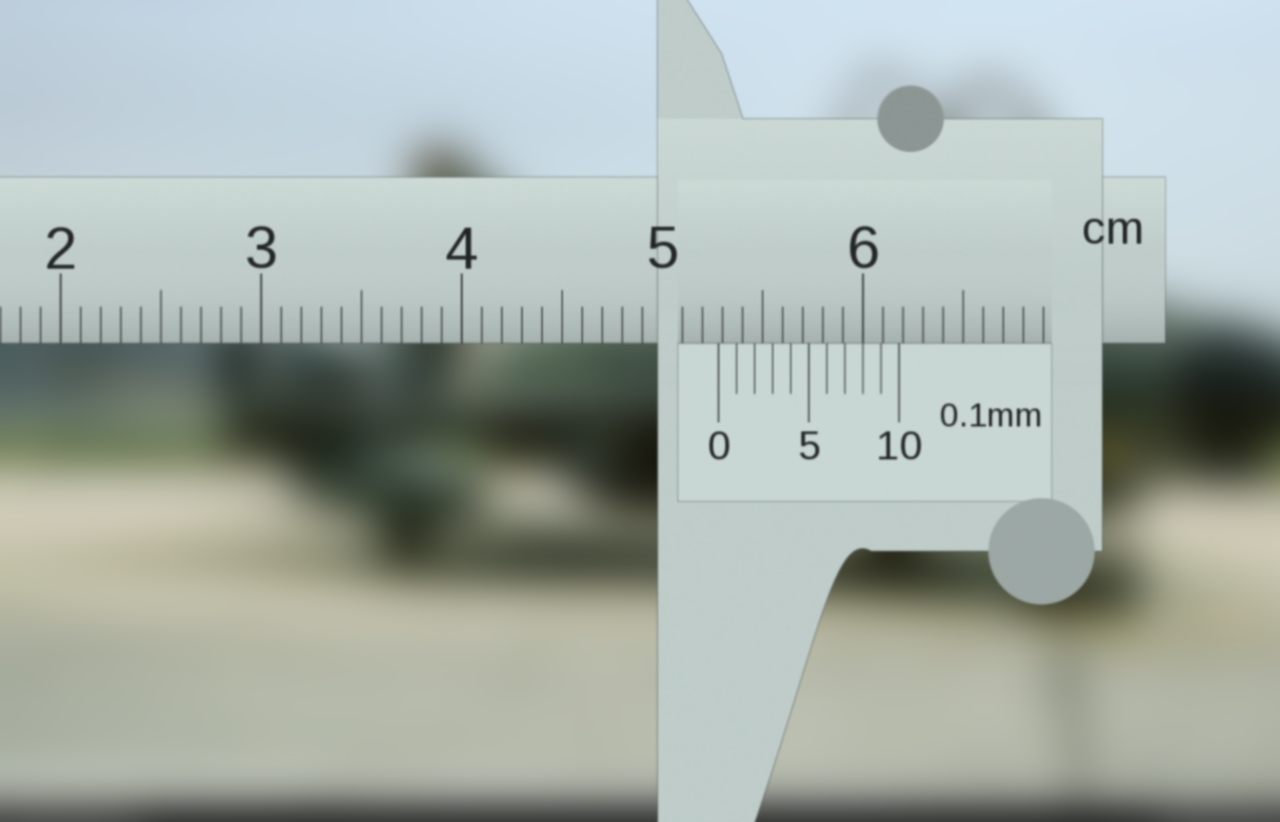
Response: 52.8; mm
